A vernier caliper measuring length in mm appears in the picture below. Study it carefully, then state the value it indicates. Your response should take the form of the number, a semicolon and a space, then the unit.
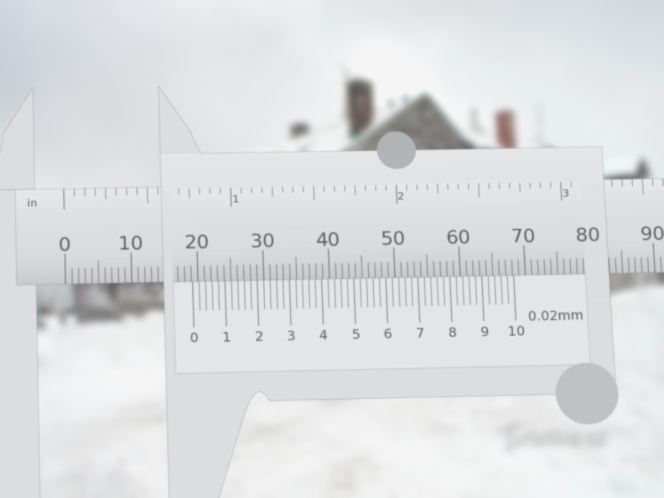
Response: 19.2; mm
